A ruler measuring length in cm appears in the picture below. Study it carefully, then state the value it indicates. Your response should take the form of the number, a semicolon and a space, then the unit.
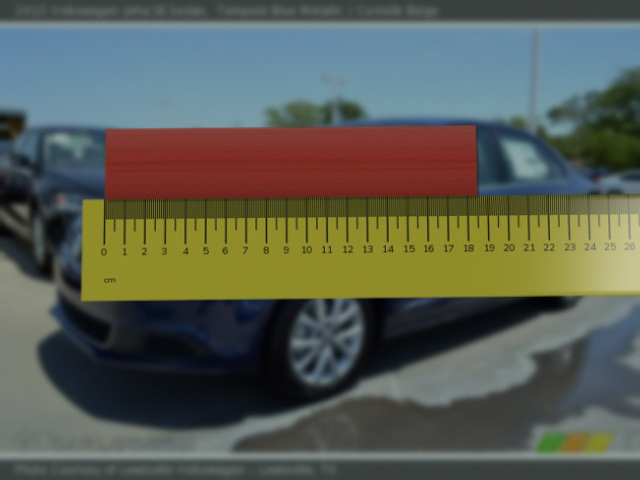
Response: 18.5; cm
